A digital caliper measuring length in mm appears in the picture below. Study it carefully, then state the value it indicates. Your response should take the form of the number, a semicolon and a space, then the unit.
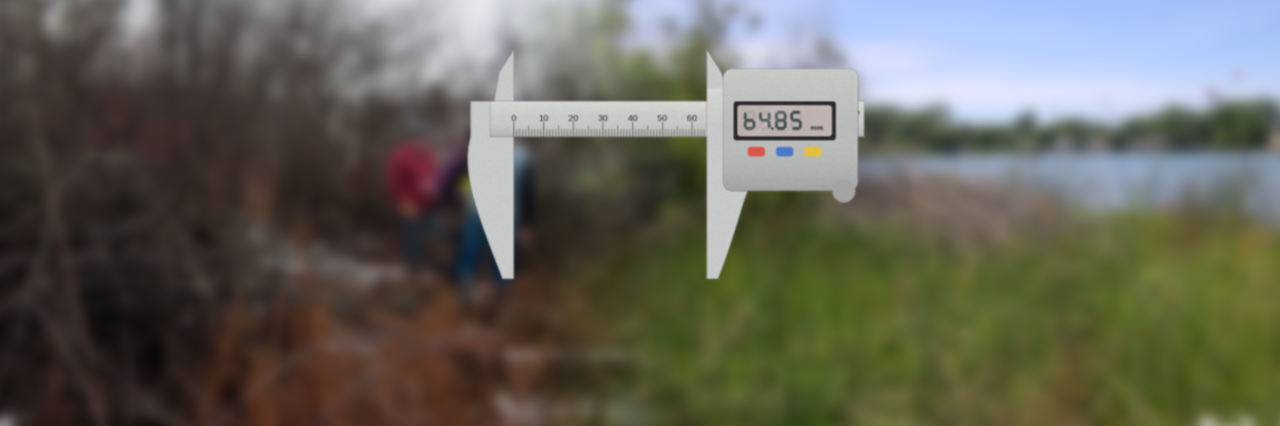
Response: 64.85; mm
